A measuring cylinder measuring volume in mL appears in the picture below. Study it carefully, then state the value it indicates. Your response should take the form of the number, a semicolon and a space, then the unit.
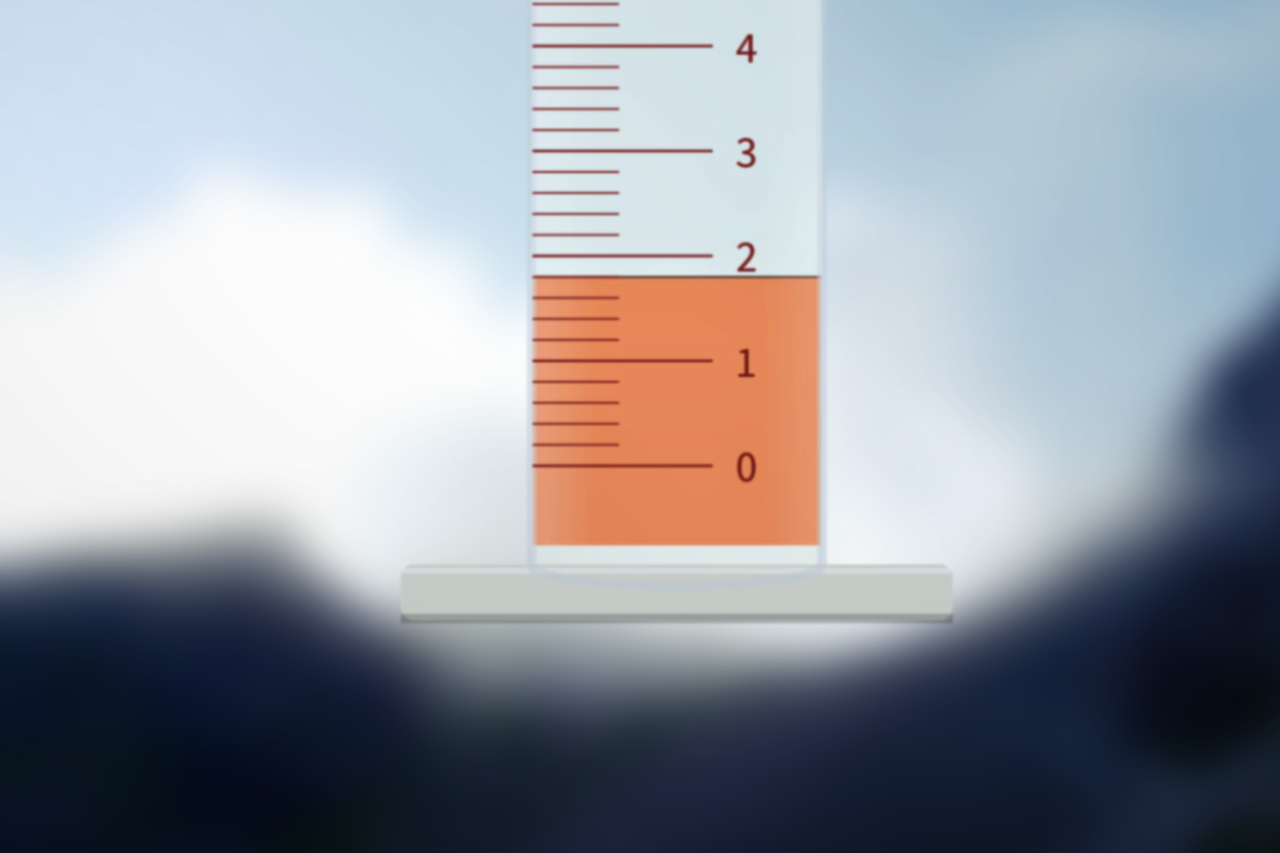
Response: 1.8; mL
